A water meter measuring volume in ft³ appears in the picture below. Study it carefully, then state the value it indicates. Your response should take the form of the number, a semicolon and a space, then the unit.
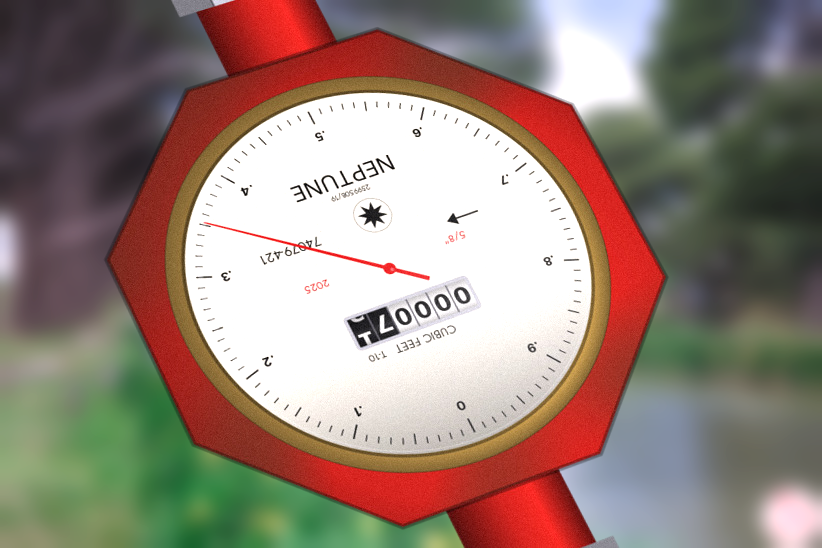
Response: 71.35; ft³
